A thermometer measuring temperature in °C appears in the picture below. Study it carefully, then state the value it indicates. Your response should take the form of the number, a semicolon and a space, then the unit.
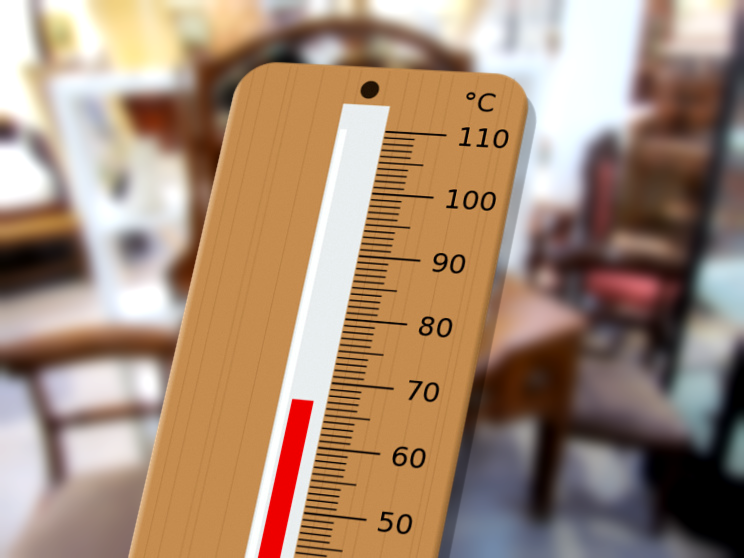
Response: 67; °C
